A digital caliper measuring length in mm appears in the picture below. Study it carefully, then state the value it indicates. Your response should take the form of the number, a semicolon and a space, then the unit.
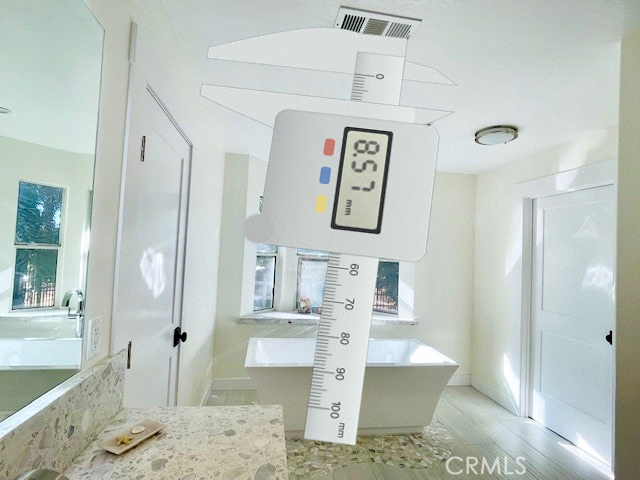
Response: 8.57; mm
